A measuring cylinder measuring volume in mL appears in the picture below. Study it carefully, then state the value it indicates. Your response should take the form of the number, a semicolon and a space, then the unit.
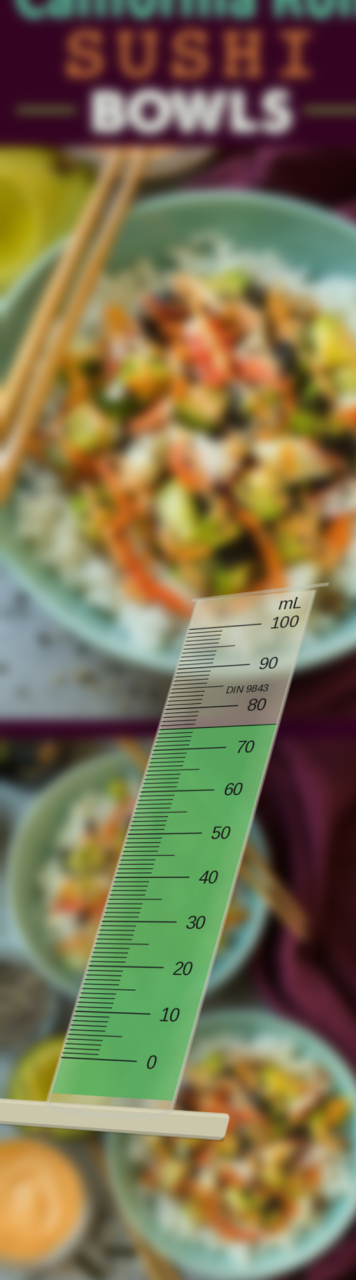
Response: 75; mL
